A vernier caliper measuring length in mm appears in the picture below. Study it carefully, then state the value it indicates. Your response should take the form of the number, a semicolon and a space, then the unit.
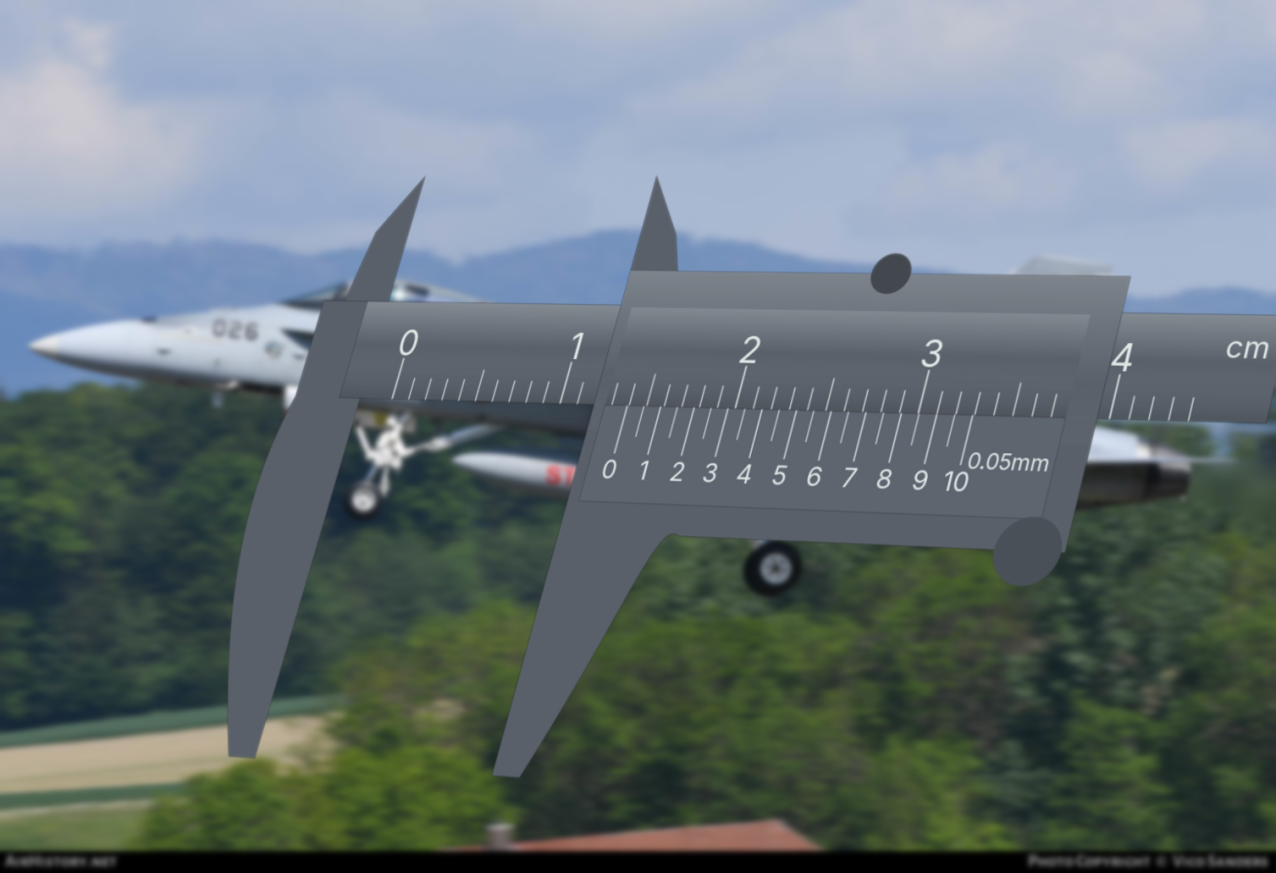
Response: 13.9; mm
